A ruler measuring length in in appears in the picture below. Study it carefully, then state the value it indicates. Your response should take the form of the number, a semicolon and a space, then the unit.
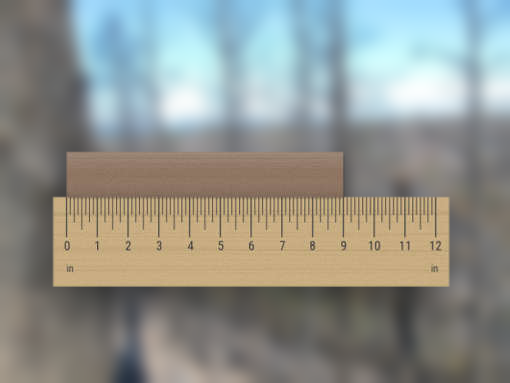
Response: 9; in
